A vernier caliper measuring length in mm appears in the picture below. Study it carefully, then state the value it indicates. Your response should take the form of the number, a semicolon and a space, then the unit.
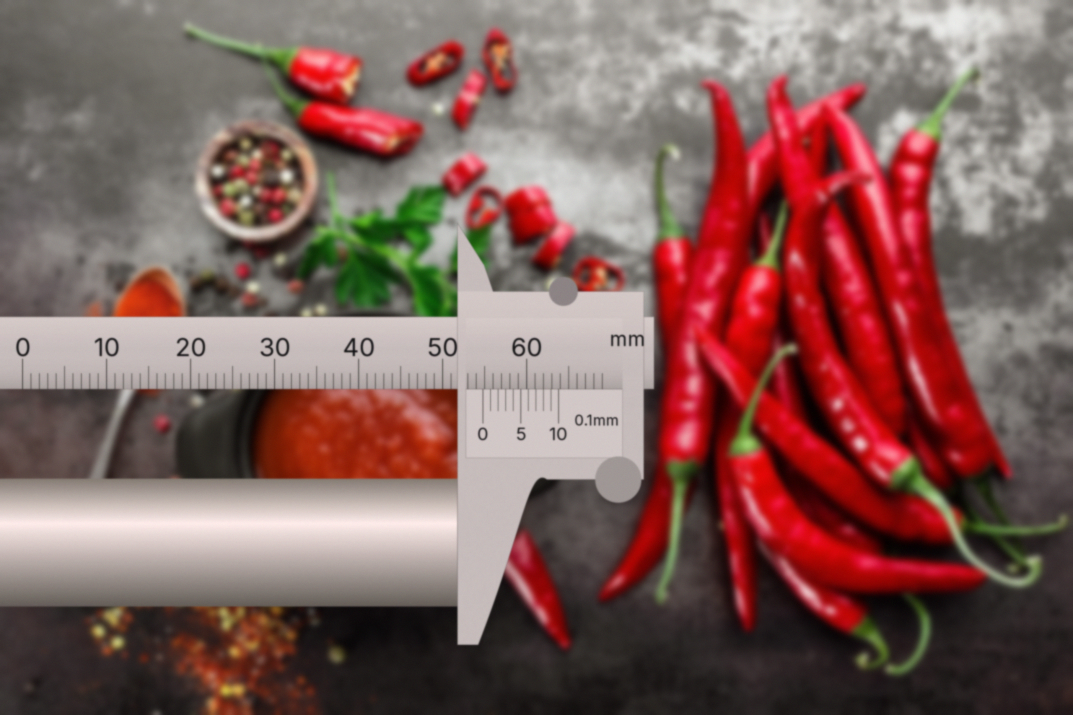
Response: 54.8; mm
